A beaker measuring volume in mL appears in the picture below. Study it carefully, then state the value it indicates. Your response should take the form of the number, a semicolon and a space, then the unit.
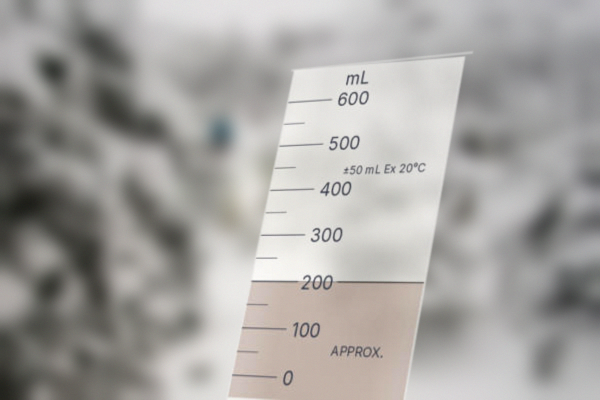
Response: 200; mL
